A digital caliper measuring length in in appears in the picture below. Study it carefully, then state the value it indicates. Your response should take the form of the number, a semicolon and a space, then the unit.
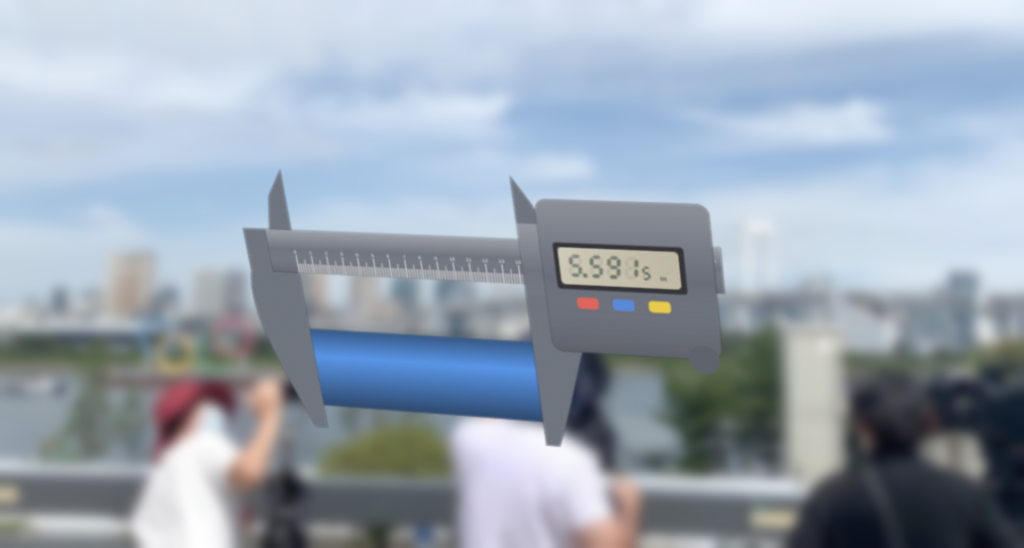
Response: 5.5915; in
